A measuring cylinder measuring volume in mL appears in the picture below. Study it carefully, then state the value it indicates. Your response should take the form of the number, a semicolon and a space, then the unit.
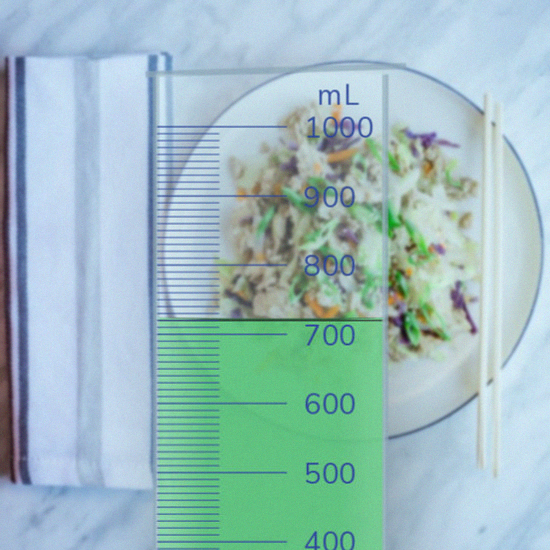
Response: 720; mL
